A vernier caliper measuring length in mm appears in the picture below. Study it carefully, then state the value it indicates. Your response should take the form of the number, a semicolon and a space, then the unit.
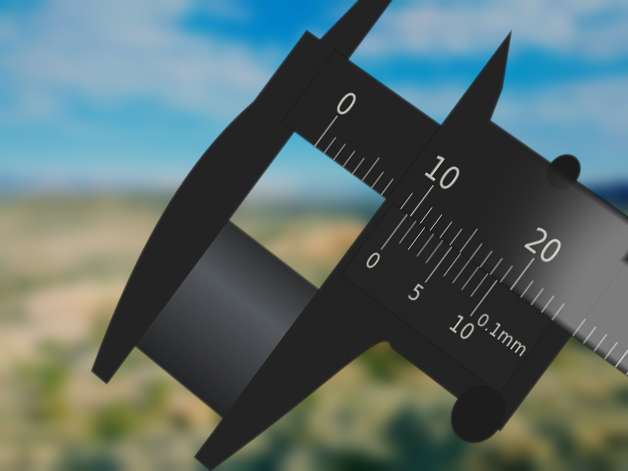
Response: 9.7; mm
